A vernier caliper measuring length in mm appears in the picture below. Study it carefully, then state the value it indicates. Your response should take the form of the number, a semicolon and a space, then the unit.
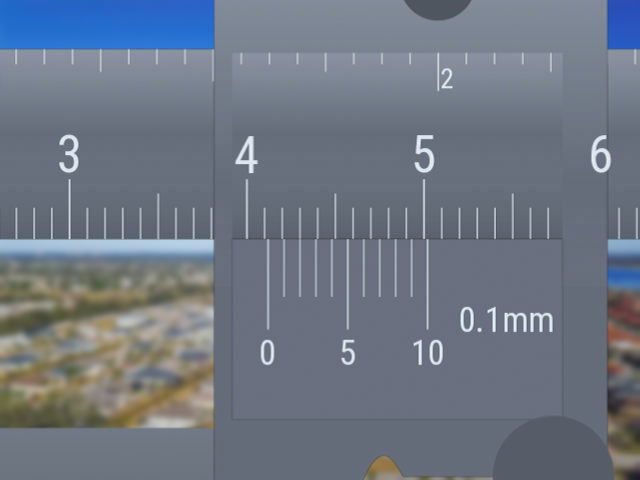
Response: 41.2; mm
